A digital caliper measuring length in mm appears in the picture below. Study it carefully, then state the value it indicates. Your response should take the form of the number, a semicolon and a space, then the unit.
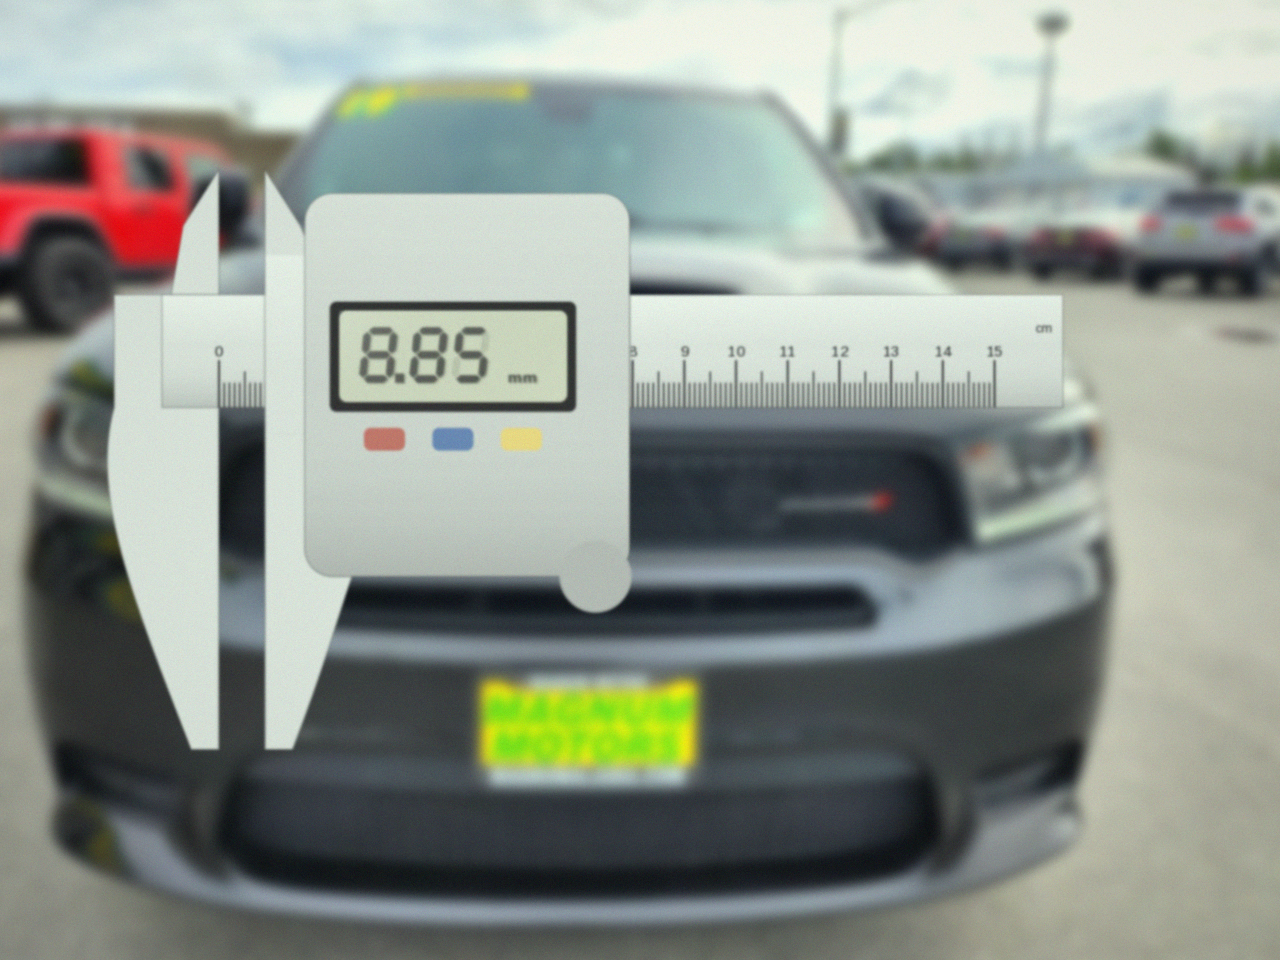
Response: 8.85; mm
